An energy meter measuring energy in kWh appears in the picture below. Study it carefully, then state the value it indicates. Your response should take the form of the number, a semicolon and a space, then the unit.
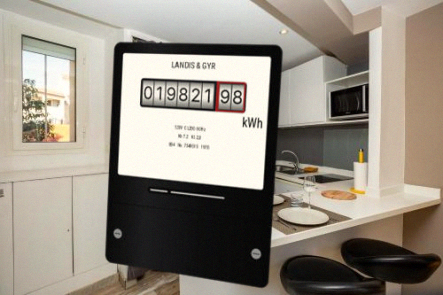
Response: 19821.98; kWh
